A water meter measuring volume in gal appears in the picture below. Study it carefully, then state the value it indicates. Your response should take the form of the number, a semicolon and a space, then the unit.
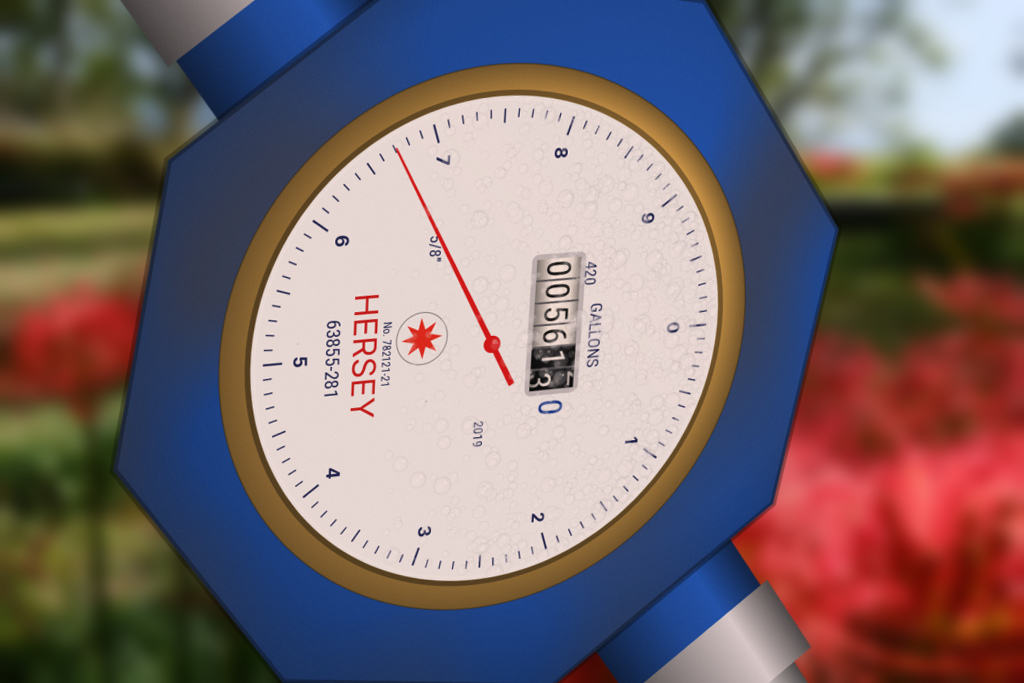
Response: 56126.7; gal
